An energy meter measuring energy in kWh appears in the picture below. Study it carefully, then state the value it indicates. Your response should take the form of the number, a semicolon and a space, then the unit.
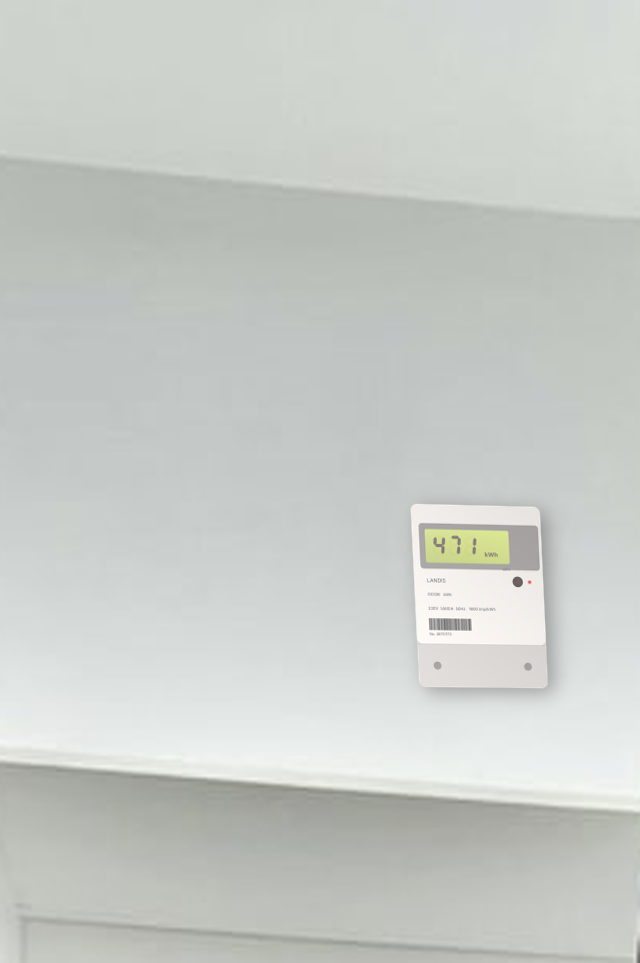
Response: 471; kWh
